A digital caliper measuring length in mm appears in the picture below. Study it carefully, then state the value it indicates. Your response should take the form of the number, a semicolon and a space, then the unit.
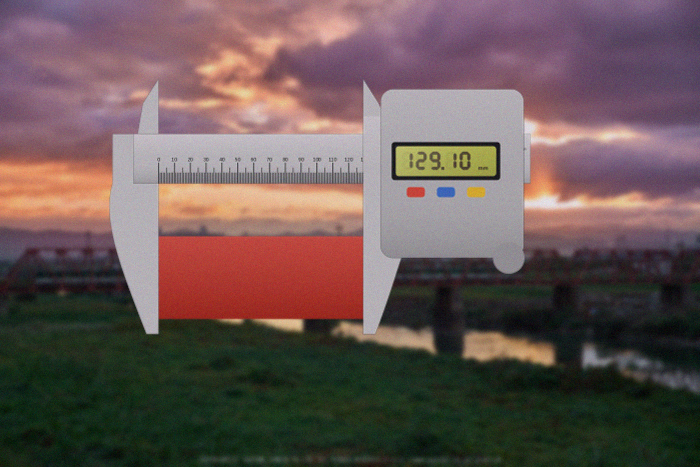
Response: 129.10; mm
